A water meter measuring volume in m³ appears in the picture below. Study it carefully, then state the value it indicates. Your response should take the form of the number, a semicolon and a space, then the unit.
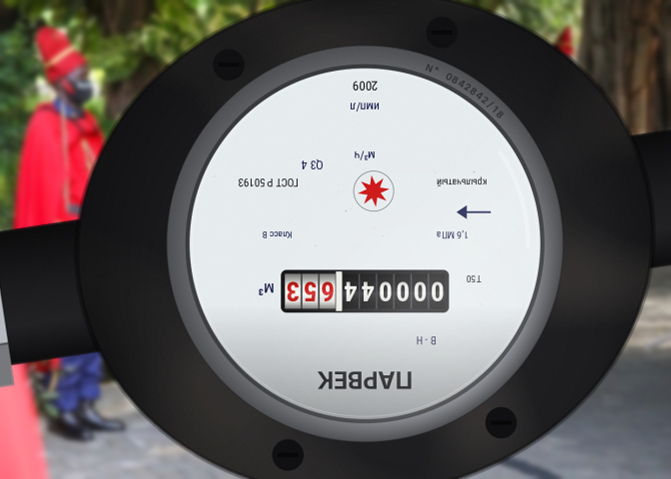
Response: 44.653; m³
